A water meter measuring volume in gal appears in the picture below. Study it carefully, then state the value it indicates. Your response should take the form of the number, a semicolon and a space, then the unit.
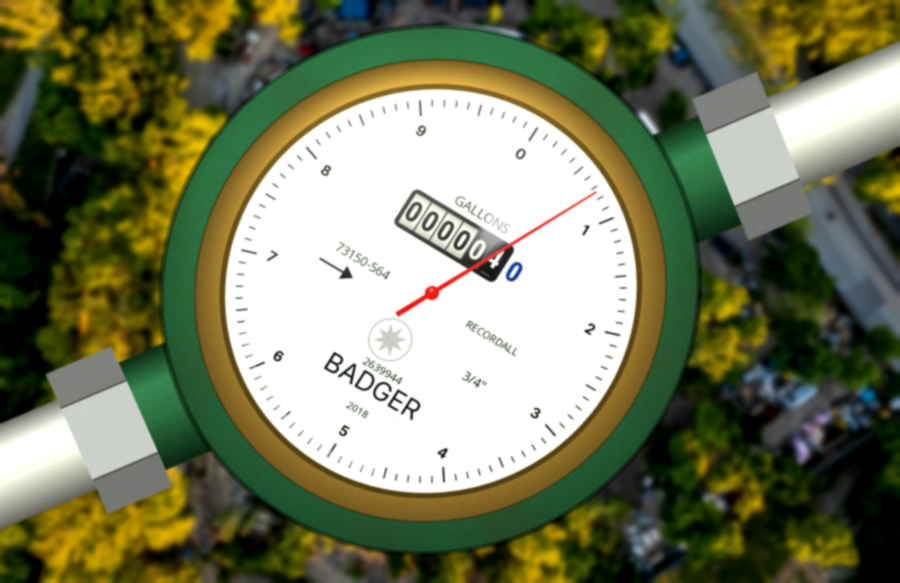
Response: 40.7; gal
